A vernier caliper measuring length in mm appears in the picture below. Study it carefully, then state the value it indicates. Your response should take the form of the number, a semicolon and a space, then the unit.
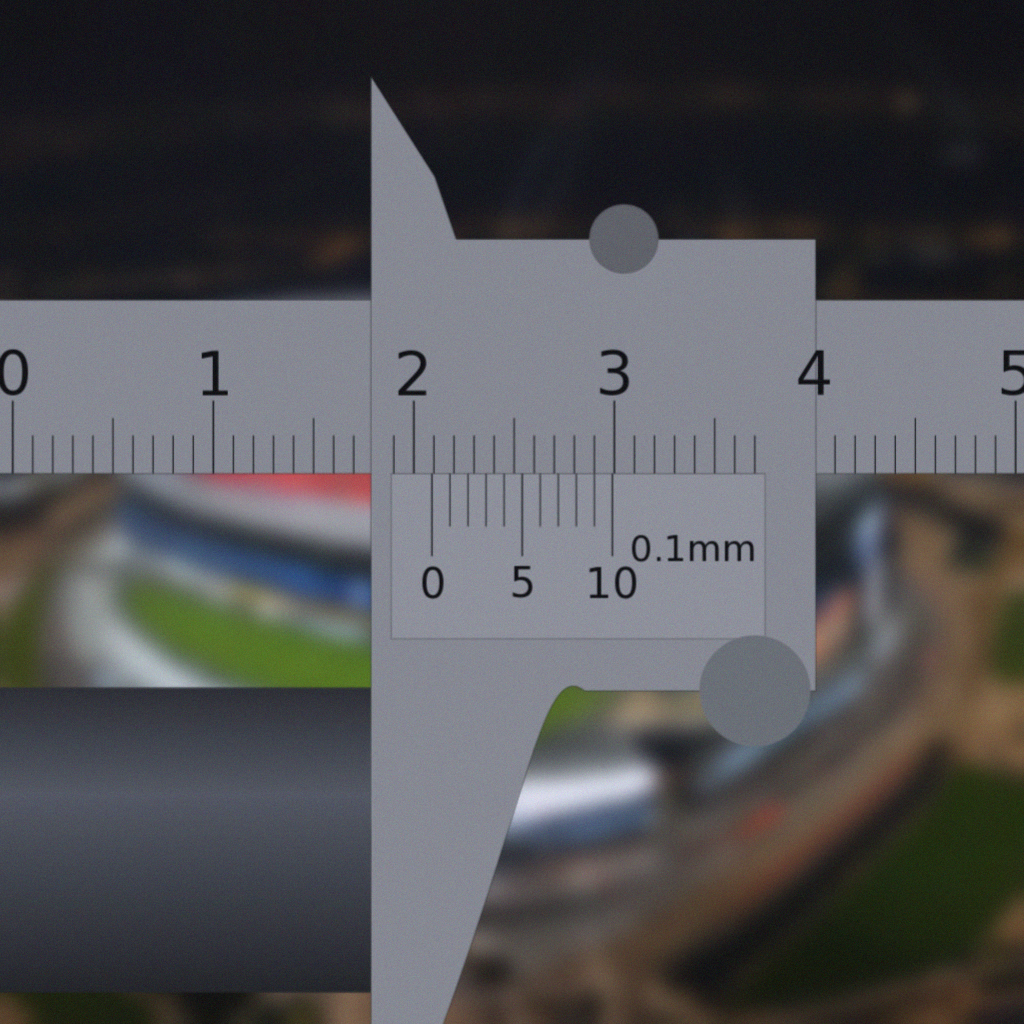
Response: 20.9; mm
